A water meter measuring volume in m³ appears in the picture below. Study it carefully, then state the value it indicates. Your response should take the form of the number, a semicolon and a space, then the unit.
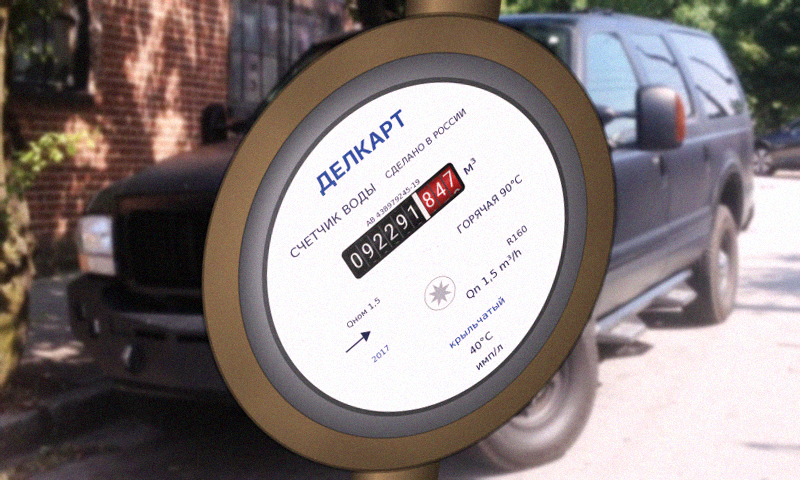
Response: 92291.847; m³
